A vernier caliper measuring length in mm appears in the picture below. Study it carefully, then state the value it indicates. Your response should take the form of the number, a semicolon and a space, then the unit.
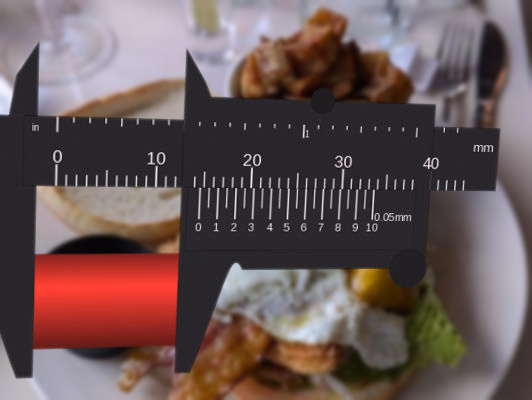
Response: 14.6; mm
